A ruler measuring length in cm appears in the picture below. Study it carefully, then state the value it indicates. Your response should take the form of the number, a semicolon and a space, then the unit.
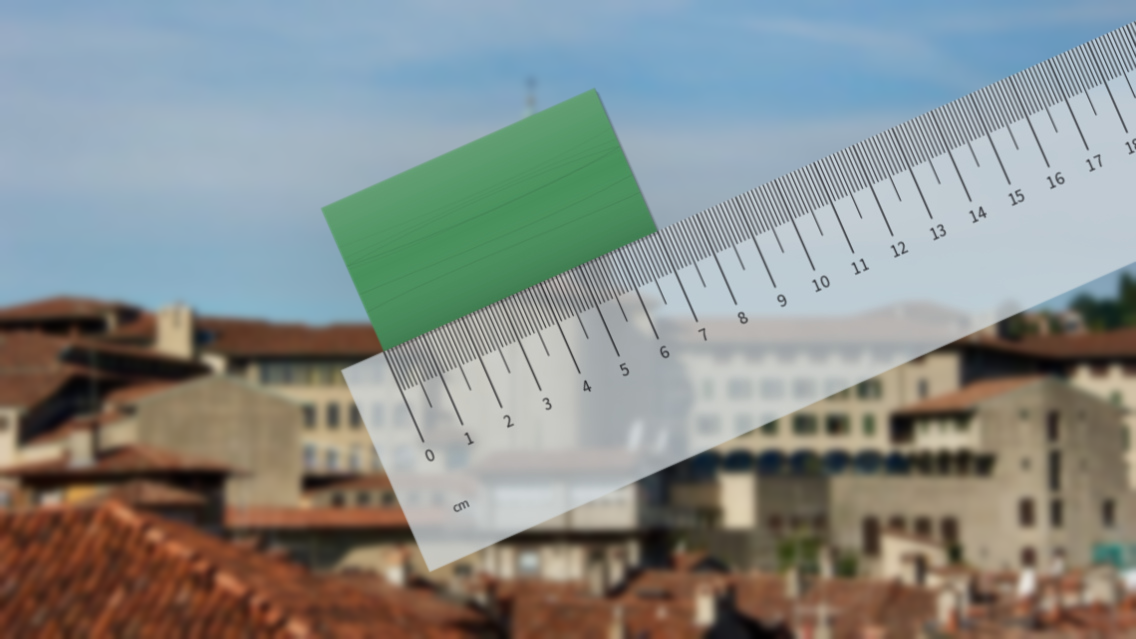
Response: 7; cm
